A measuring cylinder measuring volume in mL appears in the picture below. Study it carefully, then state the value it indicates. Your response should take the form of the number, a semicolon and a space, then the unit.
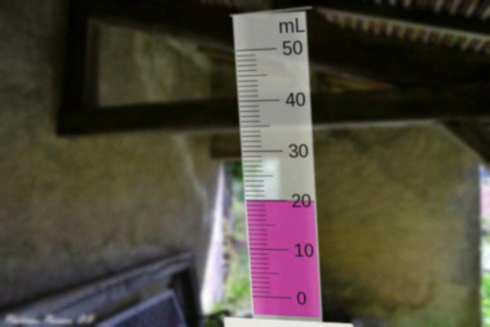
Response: 20; mL
